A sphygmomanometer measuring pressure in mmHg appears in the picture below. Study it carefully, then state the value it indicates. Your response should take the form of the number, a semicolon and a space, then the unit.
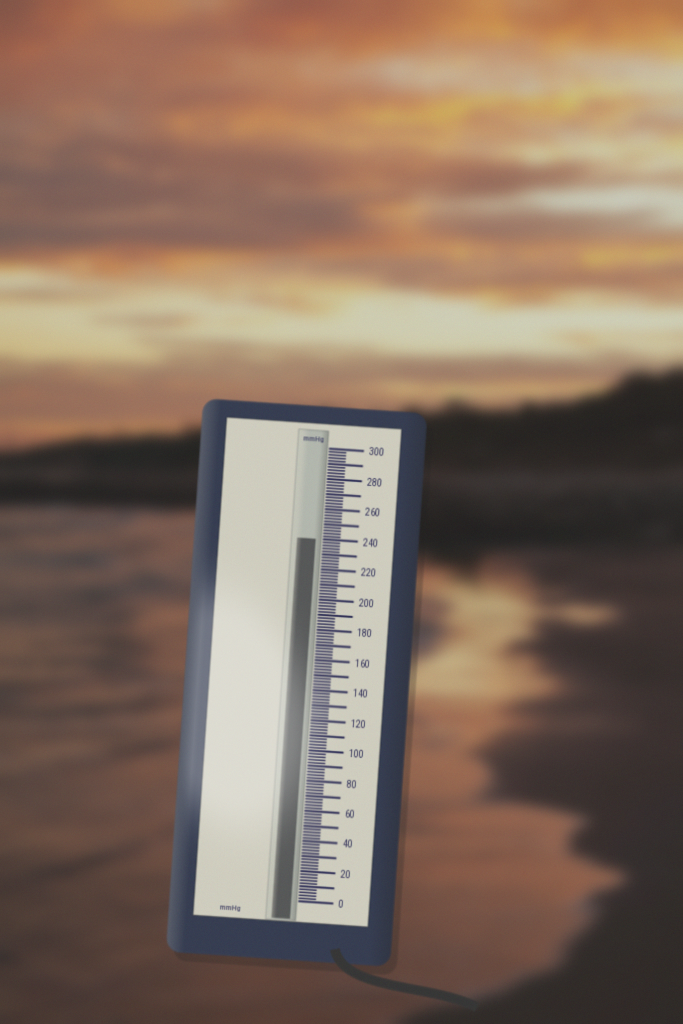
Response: 240; mmHg
